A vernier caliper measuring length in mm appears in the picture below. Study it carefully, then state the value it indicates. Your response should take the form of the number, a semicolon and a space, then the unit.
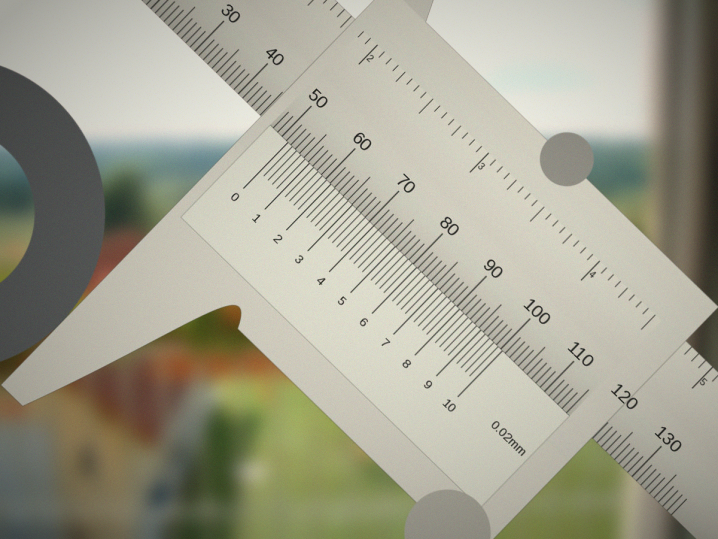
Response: 51.4; mm
